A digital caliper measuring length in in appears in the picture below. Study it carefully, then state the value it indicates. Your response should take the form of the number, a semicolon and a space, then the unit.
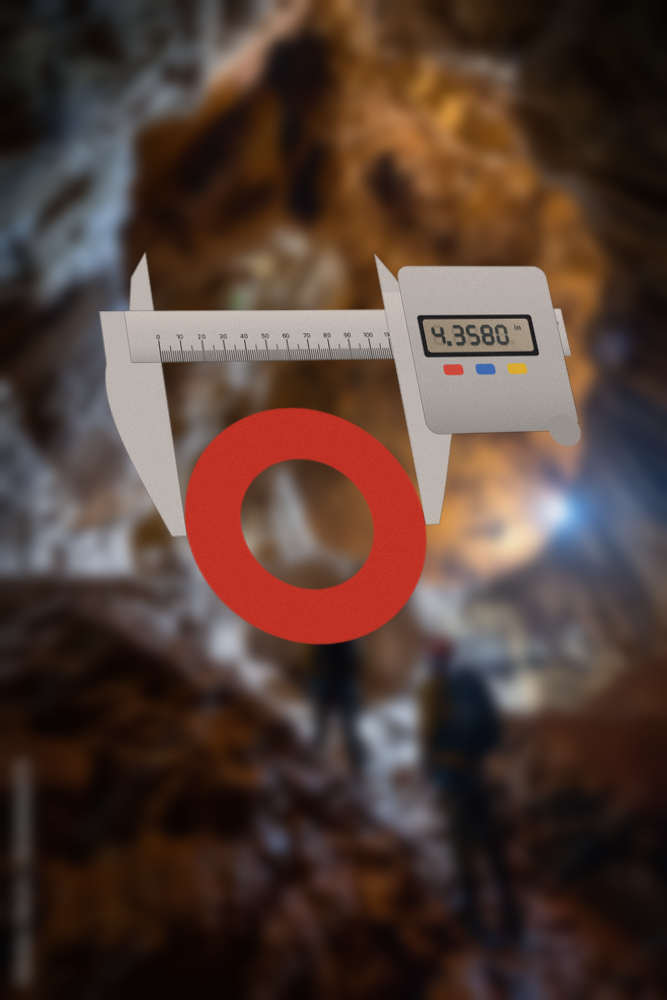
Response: 4.3580; in
